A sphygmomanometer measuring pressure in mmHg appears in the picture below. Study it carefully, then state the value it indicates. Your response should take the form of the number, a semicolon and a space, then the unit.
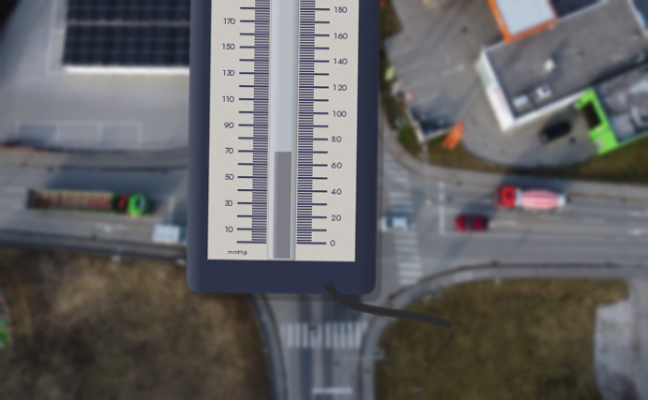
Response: 70; mmHg
